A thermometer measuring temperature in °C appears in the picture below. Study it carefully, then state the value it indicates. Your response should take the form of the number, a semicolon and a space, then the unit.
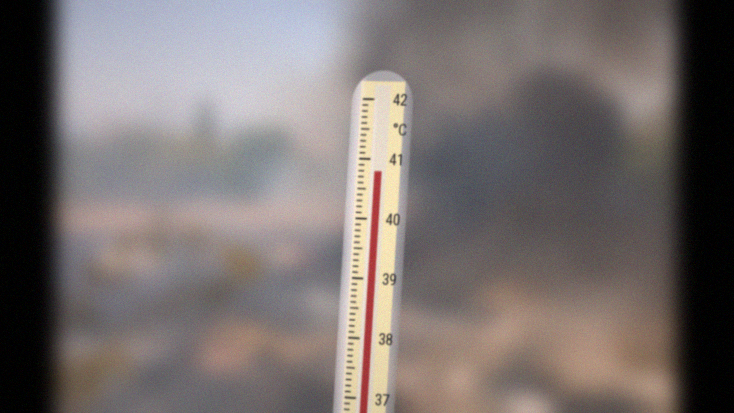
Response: 40.8; °C
